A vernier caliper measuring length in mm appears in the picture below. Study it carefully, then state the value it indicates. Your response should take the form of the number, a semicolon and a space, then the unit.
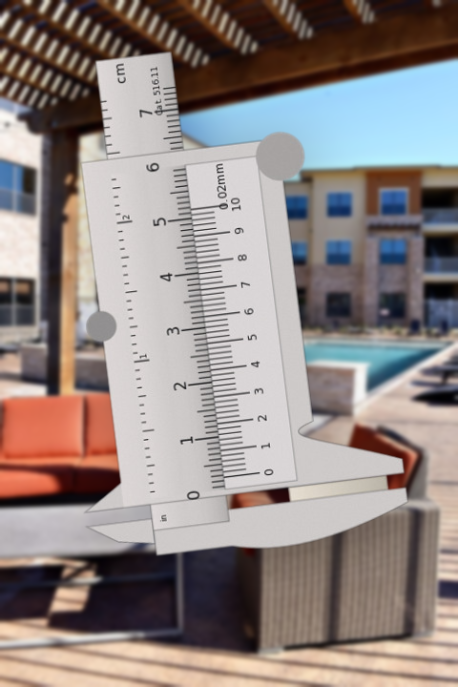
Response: 2.6; mm
